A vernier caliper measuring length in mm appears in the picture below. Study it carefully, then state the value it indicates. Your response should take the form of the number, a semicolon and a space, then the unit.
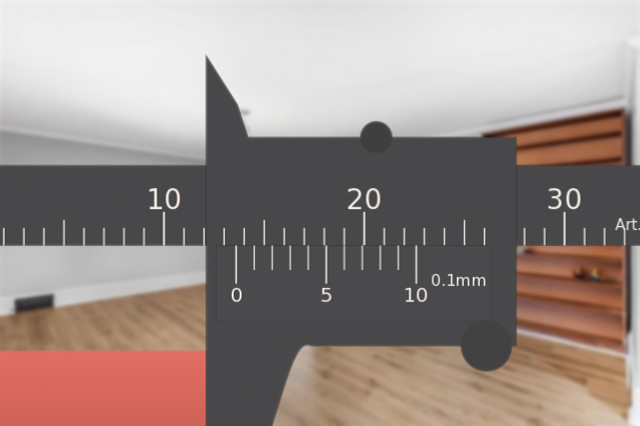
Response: 13.6; mm
